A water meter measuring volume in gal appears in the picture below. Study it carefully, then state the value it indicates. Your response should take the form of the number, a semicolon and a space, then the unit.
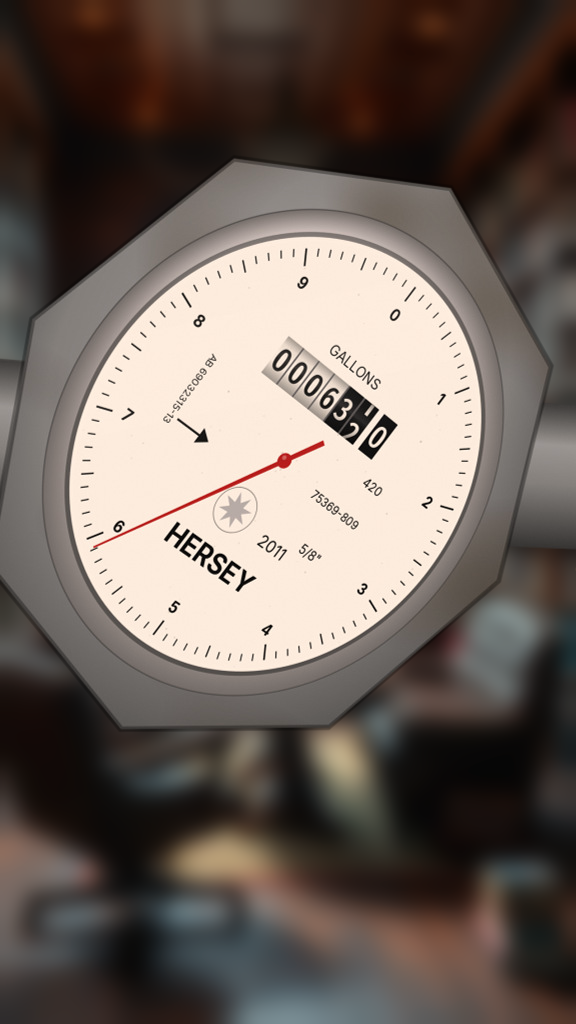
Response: 6315.9; gal
